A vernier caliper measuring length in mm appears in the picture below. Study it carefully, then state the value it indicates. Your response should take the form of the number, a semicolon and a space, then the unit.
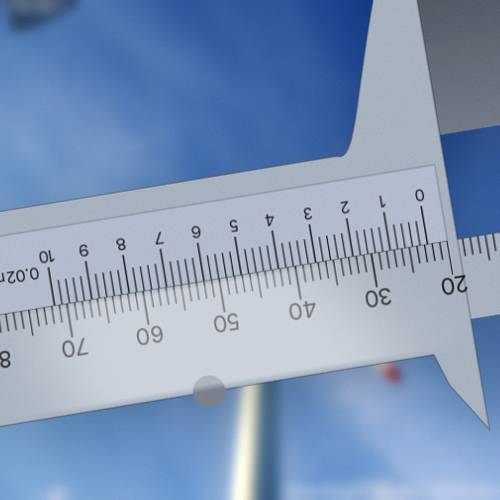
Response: 22.6; mm
